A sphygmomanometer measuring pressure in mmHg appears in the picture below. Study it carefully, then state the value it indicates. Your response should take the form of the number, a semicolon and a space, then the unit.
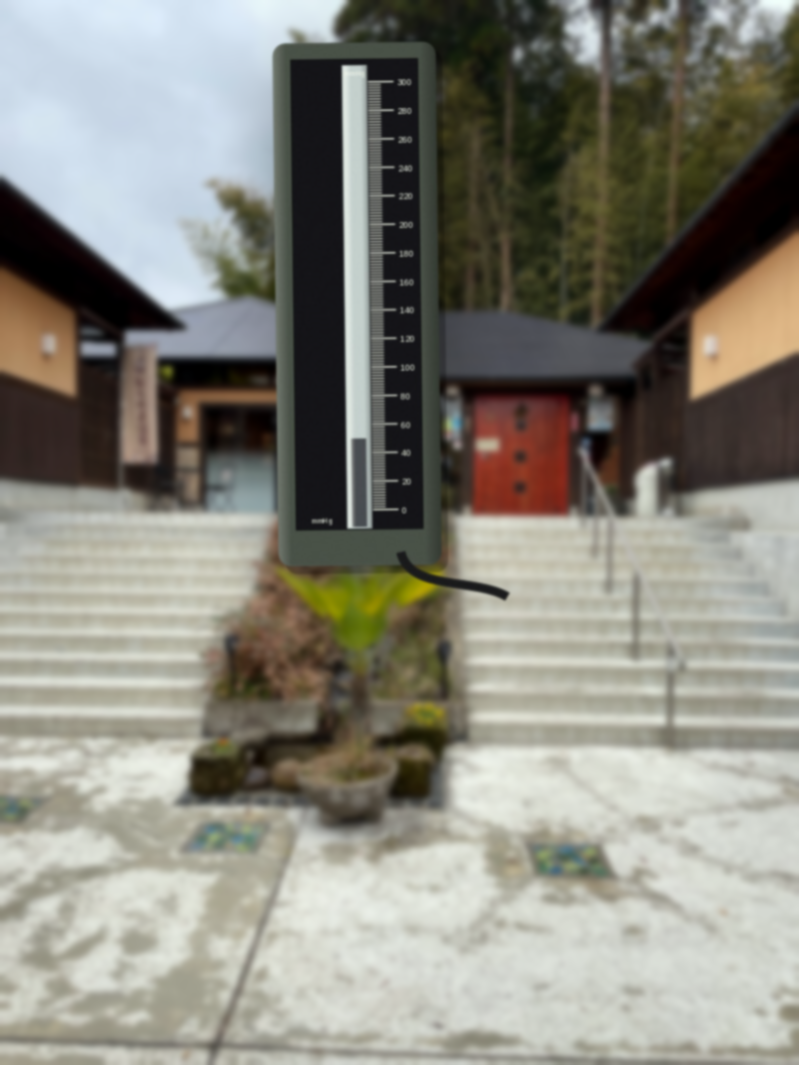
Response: 50; mmHg
